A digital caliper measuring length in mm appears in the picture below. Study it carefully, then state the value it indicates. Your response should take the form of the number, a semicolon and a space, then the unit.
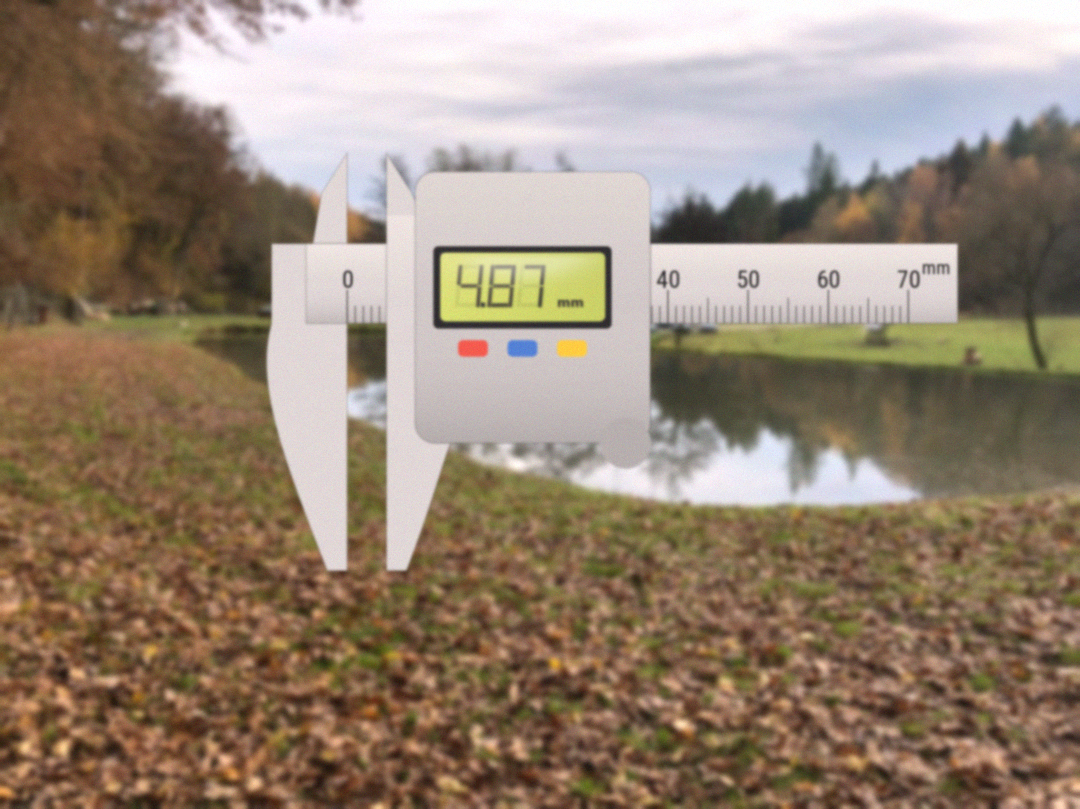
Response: 4.87; mm
